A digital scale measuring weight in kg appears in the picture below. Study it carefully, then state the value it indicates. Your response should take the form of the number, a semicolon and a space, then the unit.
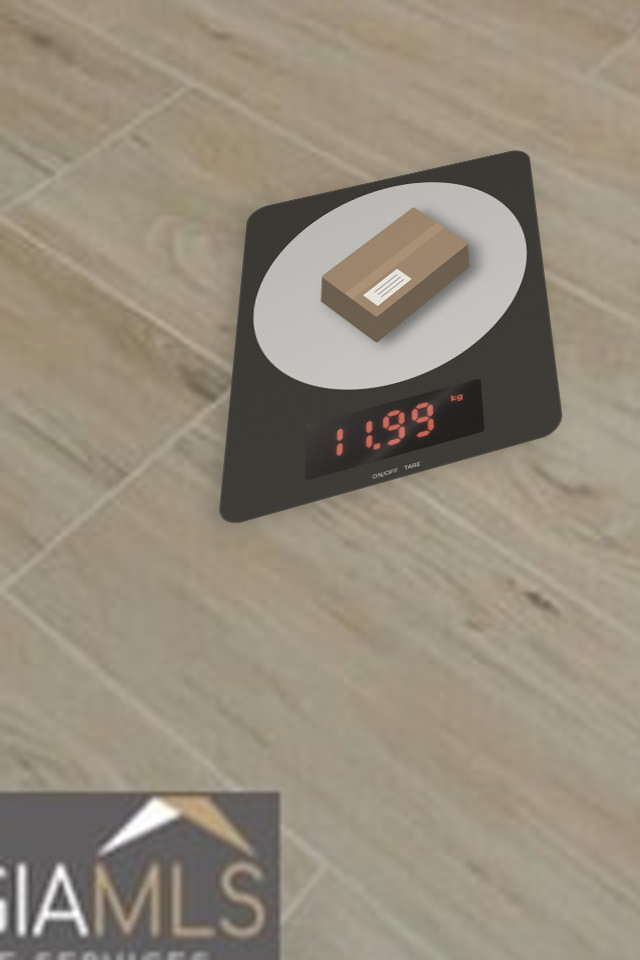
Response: 11.99; kg
